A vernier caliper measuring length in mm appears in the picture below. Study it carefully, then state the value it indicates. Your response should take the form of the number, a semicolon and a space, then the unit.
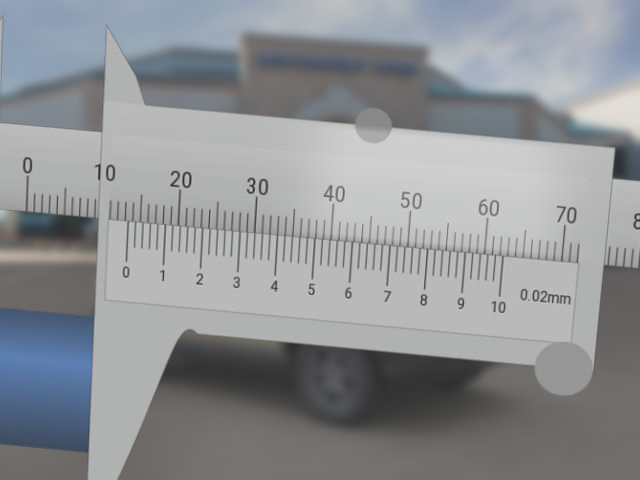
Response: 13.4; mm
